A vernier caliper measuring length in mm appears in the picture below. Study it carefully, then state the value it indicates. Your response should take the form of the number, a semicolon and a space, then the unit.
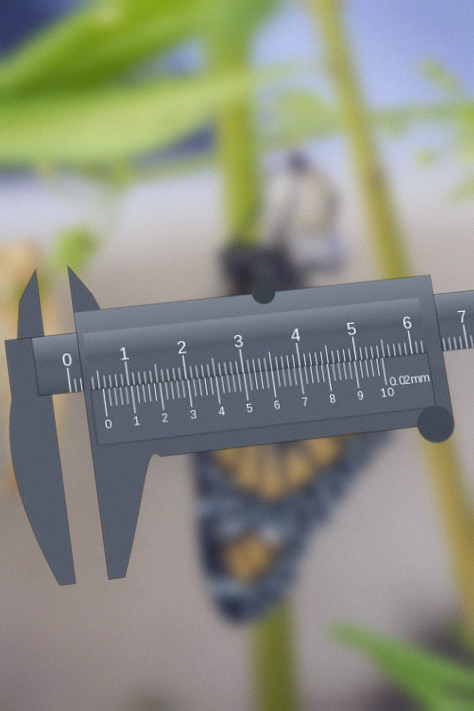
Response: 5.6; mm
